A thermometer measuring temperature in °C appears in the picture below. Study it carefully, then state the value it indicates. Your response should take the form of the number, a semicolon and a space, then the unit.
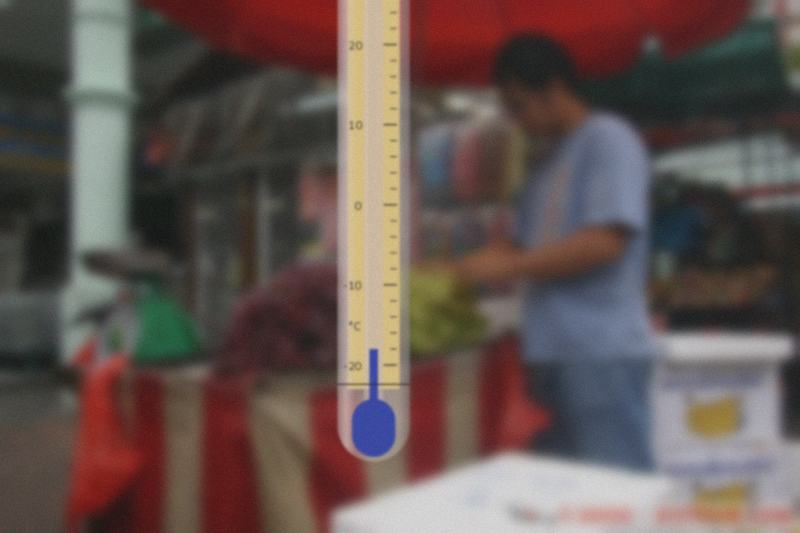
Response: -18; °C
